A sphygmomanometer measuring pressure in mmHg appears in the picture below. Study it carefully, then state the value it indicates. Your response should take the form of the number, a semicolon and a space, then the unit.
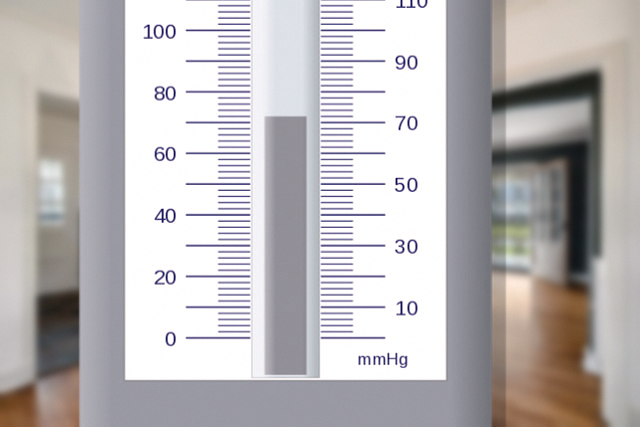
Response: 72; mmHg
